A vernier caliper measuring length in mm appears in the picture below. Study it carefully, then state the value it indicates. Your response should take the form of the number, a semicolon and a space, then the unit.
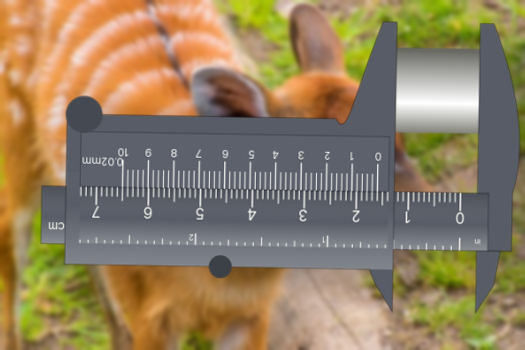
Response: 16.0; mm
